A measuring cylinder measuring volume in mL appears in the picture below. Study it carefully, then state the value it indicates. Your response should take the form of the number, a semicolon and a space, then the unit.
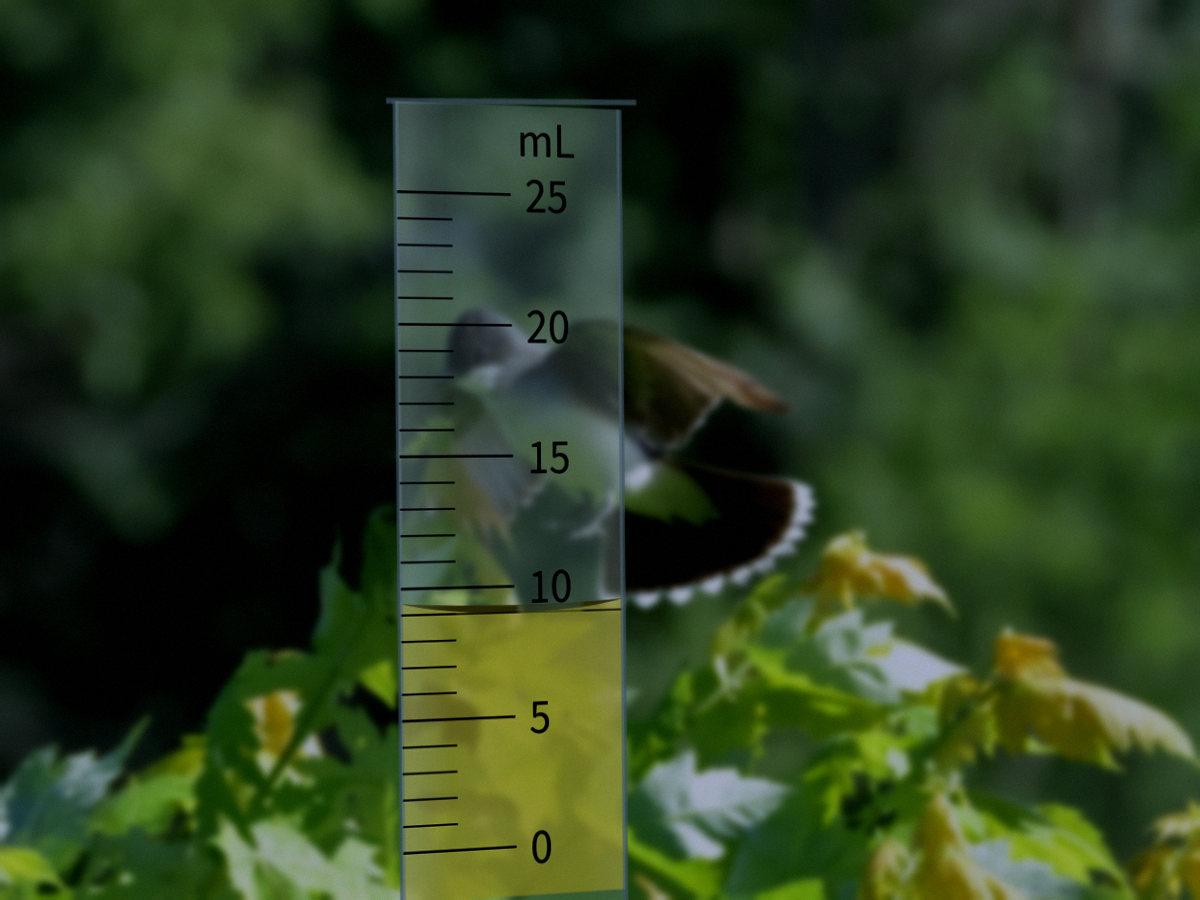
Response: 9; mL
